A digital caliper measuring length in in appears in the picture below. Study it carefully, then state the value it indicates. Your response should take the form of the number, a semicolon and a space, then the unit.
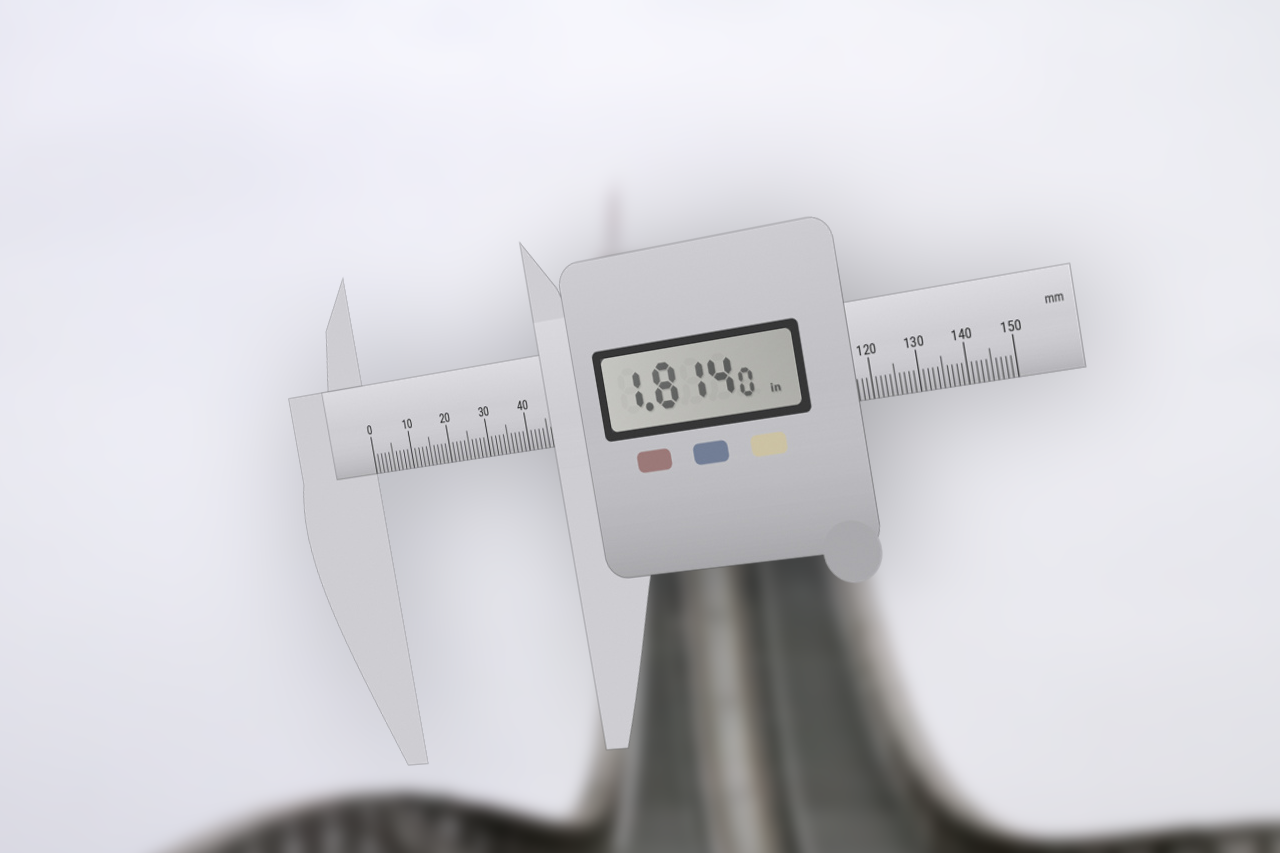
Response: 1.8140; in
